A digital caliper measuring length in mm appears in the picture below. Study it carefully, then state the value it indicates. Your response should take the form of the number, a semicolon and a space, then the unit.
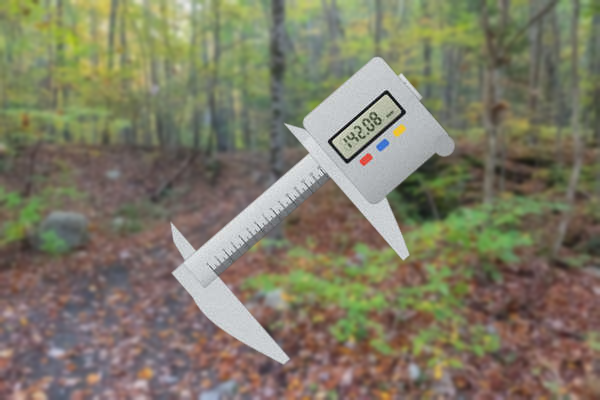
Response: 142.08; mm
